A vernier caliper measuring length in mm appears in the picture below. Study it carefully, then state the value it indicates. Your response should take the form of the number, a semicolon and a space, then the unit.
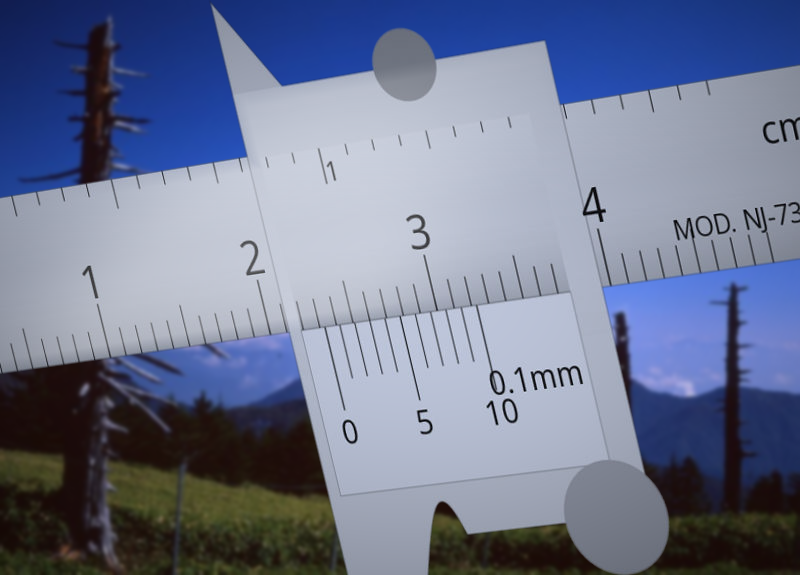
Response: 23.3; mm
